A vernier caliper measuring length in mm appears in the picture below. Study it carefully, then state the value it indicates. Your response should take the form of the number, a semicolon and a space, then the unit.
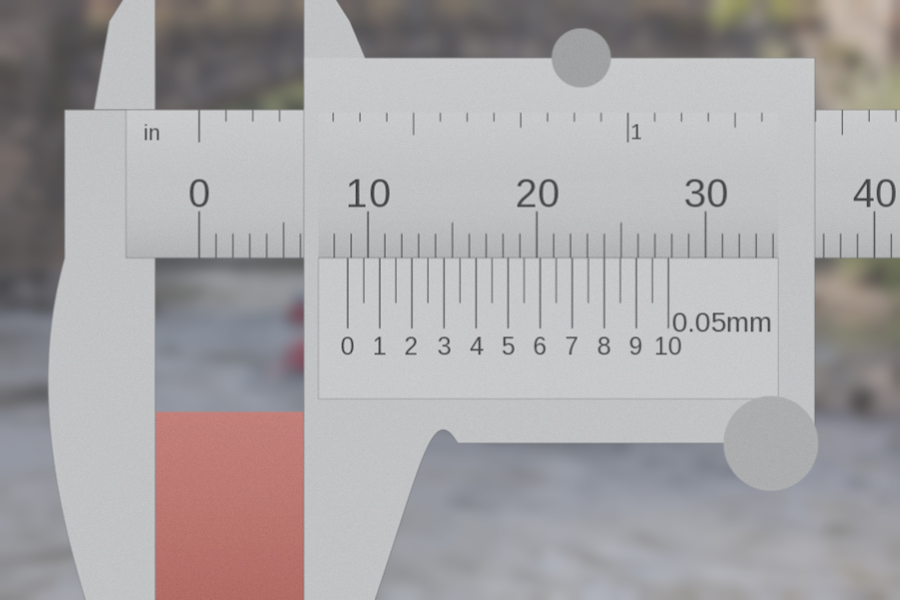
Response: 8.8; mm
